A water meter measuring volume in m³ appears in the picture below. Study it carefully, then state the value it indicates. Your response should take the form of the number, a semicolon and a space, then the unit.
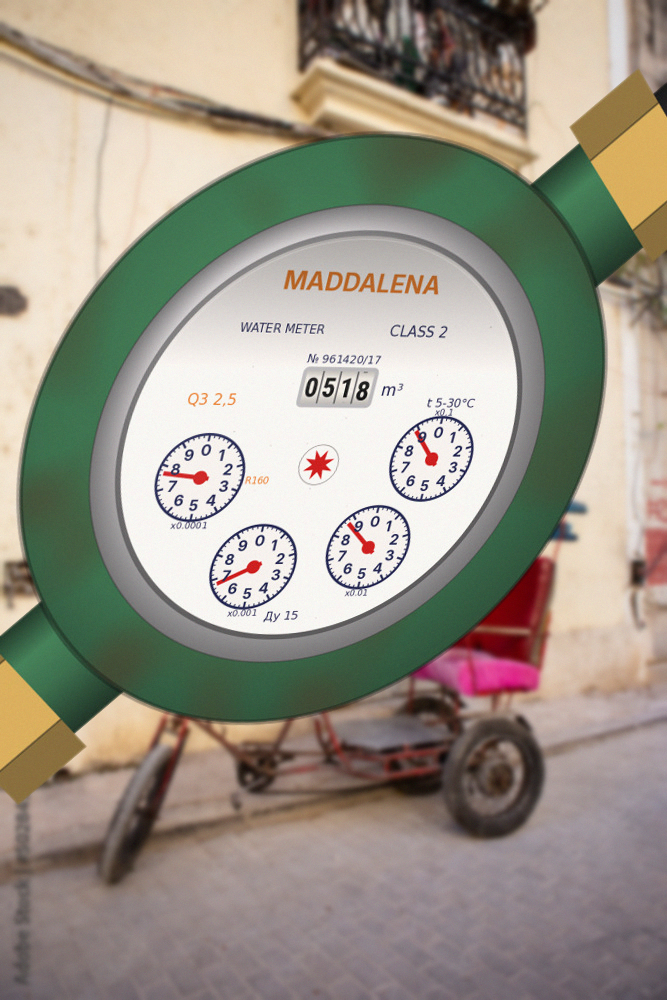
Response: 517.8867; m³
